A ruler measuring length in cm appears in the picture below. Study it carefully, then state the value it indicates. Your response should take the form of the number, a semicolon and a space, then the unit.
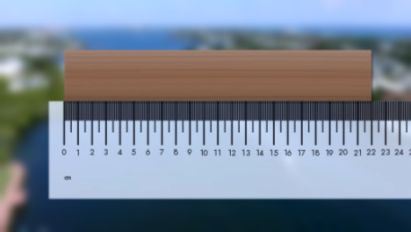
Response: 22; cm
